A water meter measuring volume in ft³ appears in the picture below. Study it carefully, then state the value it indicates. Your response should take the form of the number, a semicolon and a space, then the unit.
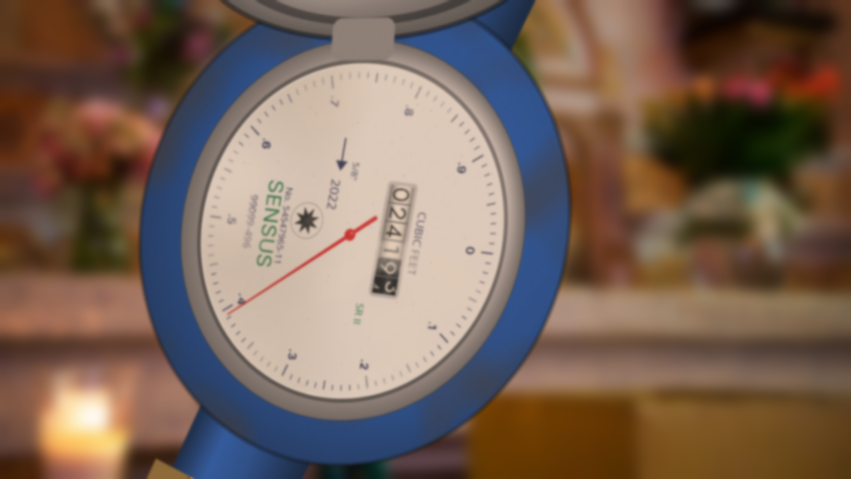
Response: 24193.39; ft³
